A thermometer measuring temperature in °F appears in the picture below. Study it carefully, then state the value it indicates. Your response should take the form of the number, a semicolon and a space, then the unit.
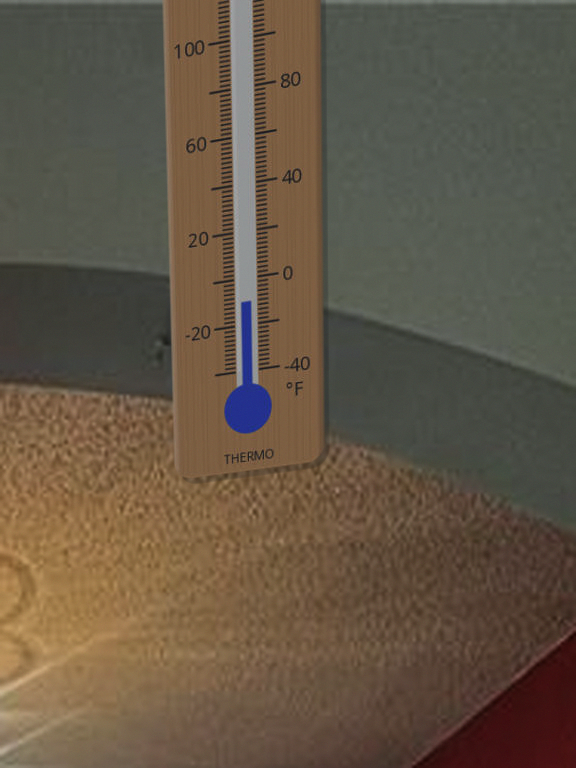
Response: -10; °F
